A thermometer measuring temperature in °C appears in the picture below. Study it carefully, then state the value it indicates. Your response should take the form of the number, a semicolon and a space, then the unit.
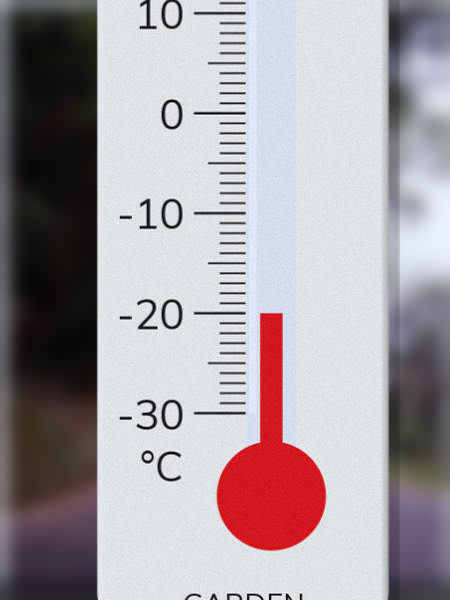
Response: -20; °C
